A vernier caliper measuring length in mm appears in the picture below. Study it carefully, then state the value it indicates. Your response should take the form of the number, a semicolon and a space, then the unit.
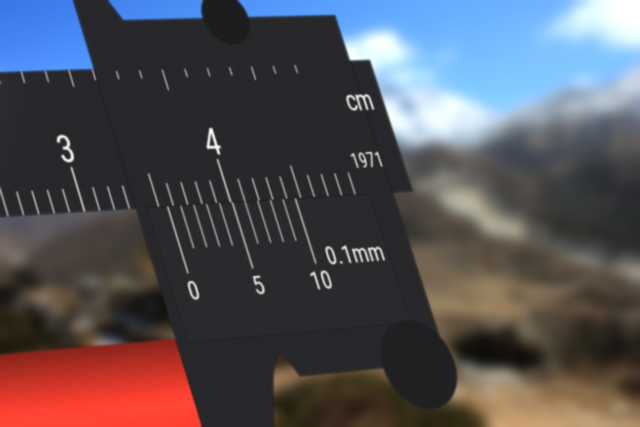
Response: 35.6; mm
